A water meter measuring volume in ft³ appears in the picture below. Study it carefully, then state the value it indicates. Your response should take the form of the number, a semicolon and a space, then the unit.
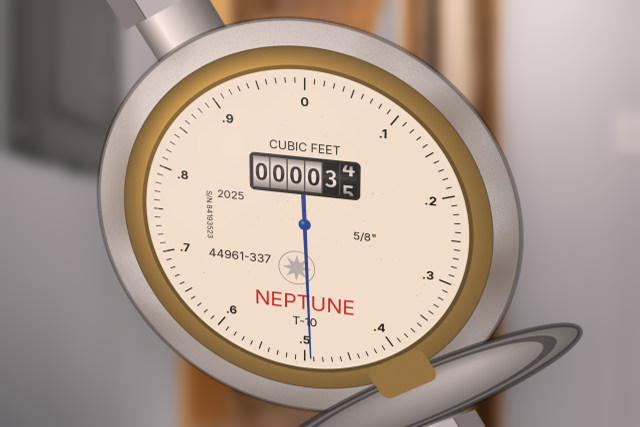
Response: 34.49; ft³
